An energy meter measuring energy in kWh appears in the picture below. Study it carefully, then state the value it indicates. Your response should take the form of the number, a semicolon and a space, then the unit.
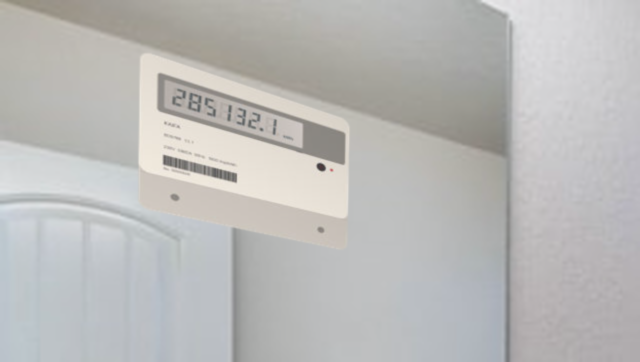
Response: 285132.1; kWh
